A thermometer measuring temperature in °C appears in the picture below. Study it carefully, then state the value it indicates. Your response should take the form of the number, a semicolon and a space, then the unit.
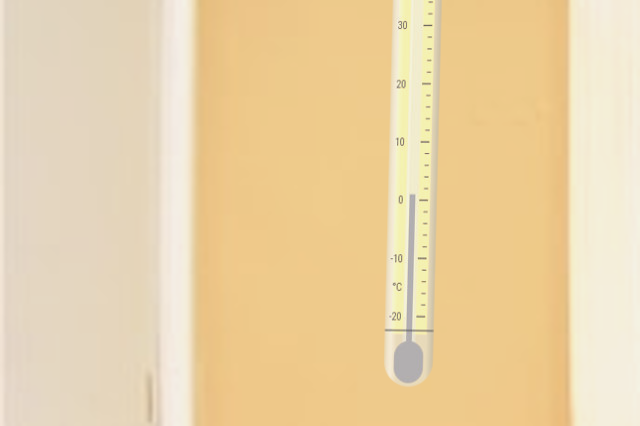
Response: 1; °C
